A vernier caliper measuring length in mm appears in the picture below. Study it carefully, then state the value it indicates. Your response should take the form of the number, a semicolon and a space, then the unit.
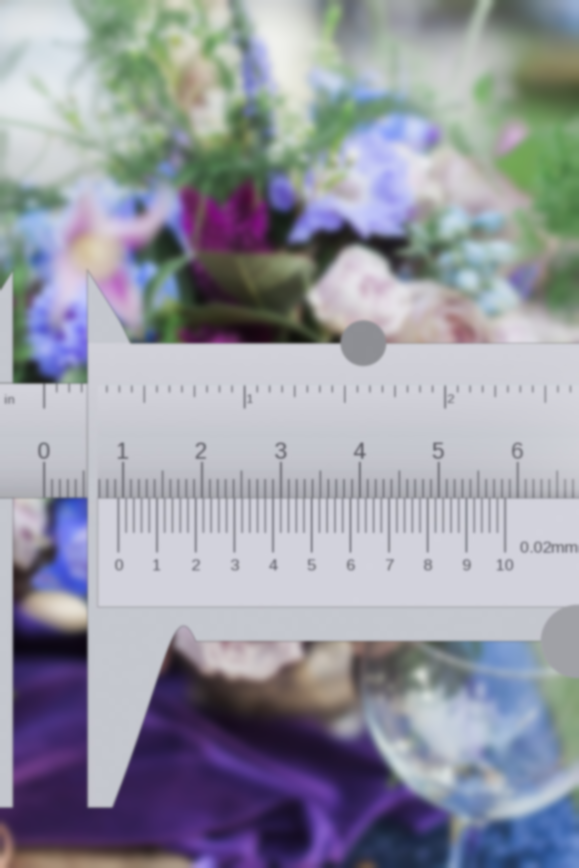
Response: 9.4; mm
